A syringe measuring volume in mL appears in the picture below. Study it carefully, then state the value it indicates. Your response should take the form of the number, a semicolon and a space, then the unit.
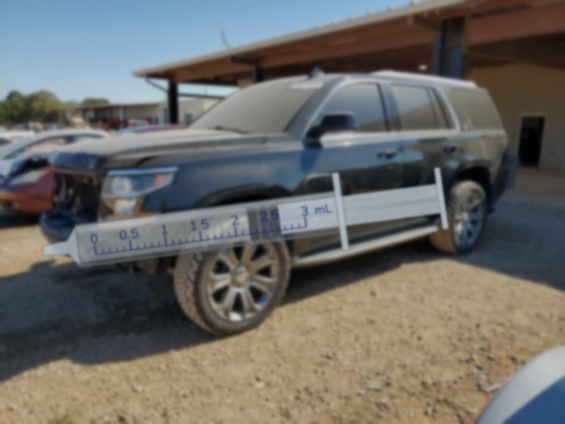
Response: 2.2; mL
